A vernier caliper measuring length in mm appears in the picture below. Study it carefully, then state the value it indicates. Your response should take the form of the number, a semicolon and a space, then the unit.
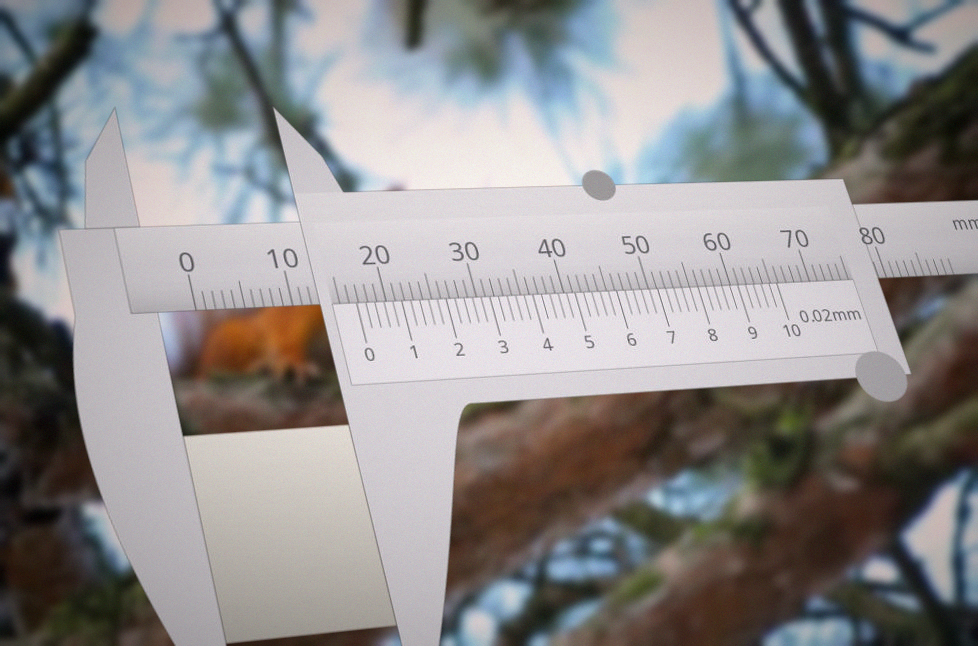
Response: 16.8; mm
